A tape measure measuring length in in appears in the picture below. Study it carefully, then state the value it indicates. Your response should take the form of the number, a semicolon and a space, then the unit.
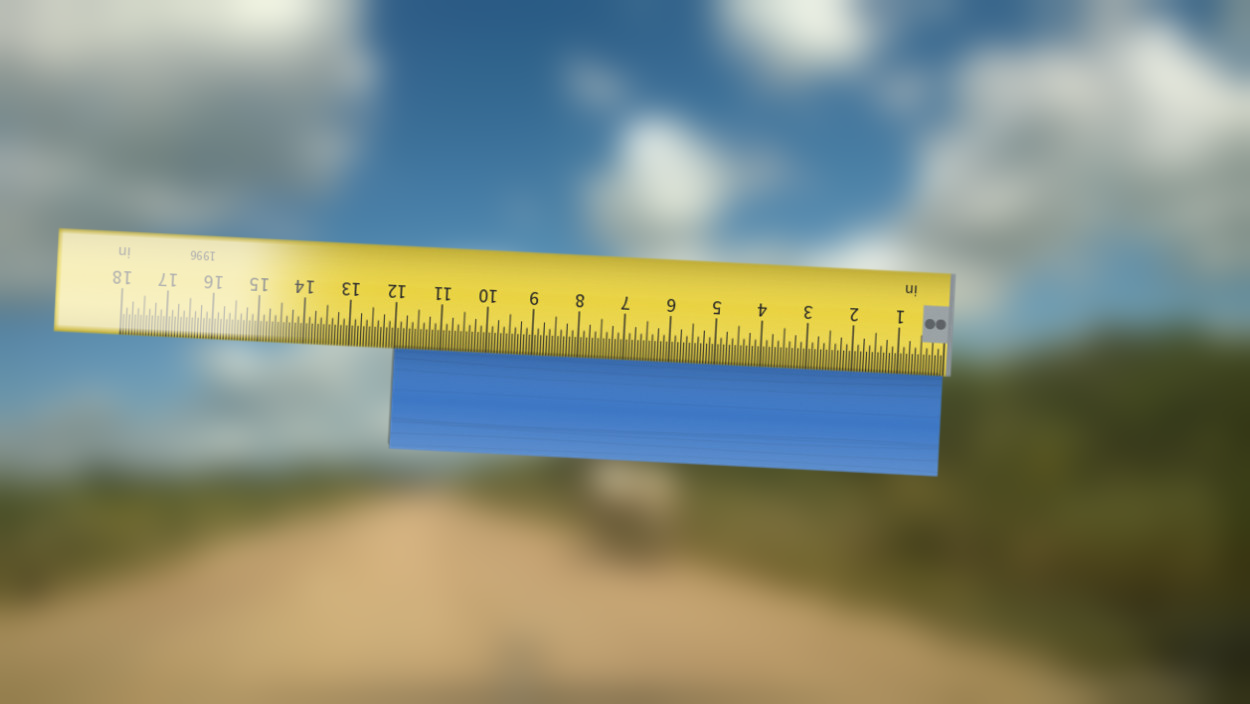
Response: 12; in
